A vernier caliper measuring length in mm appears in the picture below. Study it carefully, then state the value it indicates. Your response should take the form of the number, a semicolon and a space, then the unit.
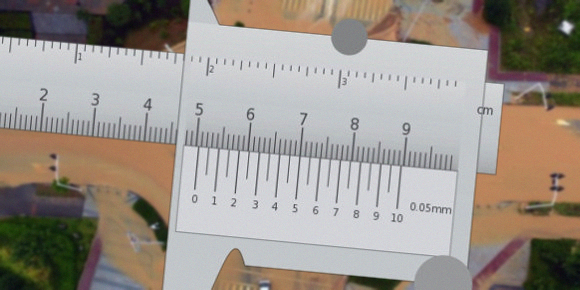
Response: 50.5; mm
